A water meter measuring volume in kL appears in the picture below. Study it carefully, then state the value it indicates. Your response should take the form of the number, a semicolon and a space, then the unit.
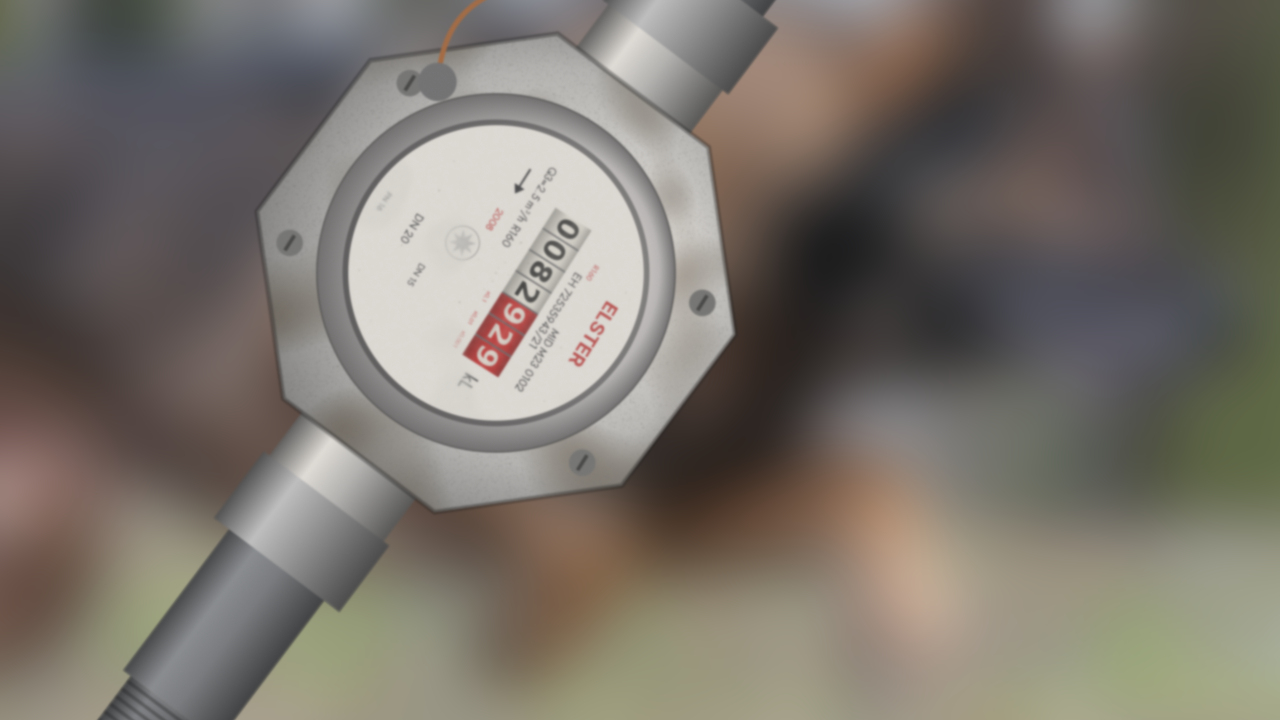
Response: 82.929; kL
